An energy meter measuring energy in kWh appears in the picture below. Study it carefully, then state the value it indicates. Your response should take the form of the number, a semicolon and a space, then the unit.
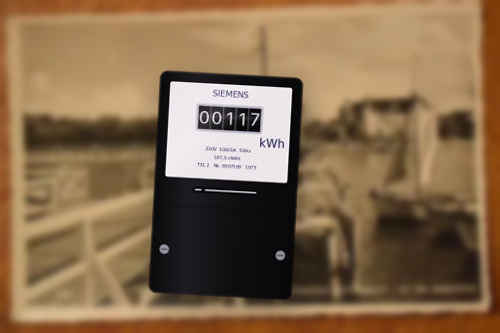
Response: 117; kWh
